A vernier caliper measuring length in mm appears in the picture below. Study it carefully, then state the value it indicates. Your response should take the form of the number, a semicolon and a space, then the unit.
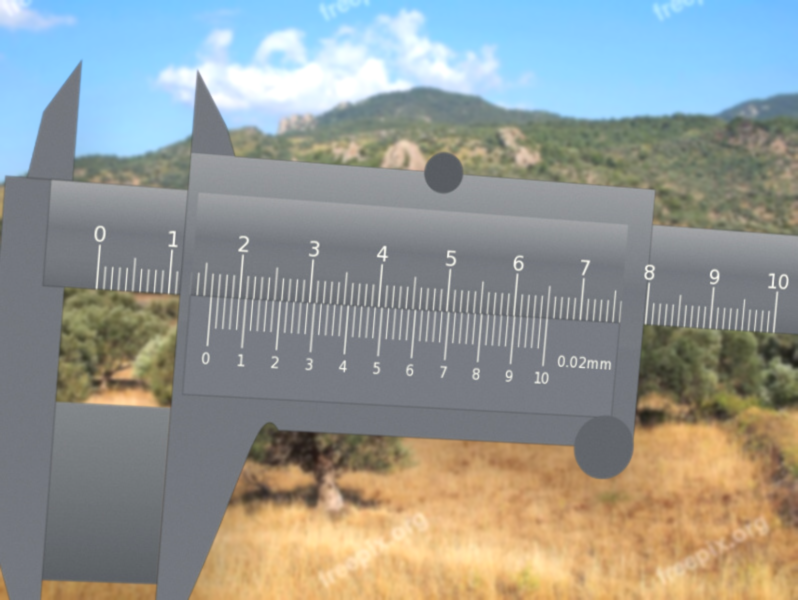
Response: 16.0; mm
